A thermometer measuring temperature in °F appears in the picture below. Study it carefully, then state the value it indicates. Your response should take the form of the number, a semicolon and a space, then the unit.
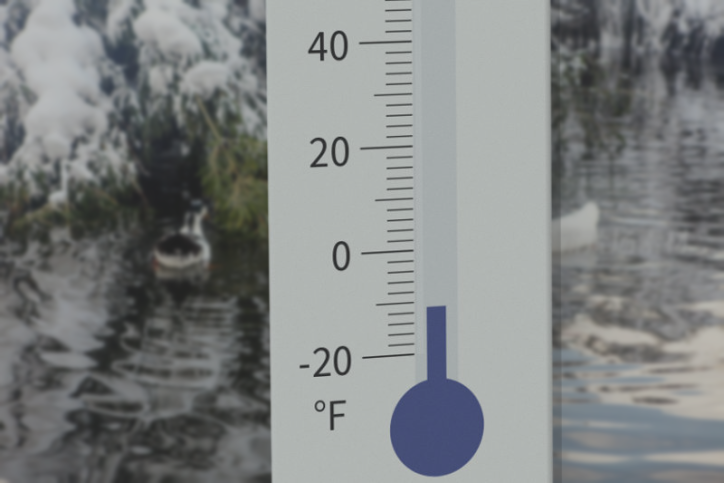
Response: -11; °F
